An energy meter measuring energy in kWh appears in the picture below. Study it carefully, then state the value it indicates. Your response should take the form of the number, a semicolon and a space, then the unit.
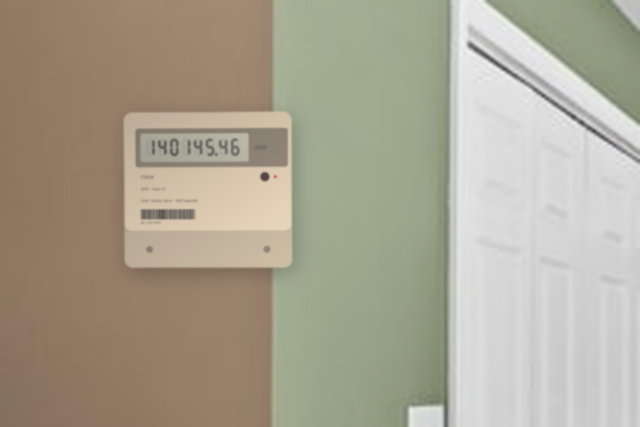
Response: 140145.46; kWh
